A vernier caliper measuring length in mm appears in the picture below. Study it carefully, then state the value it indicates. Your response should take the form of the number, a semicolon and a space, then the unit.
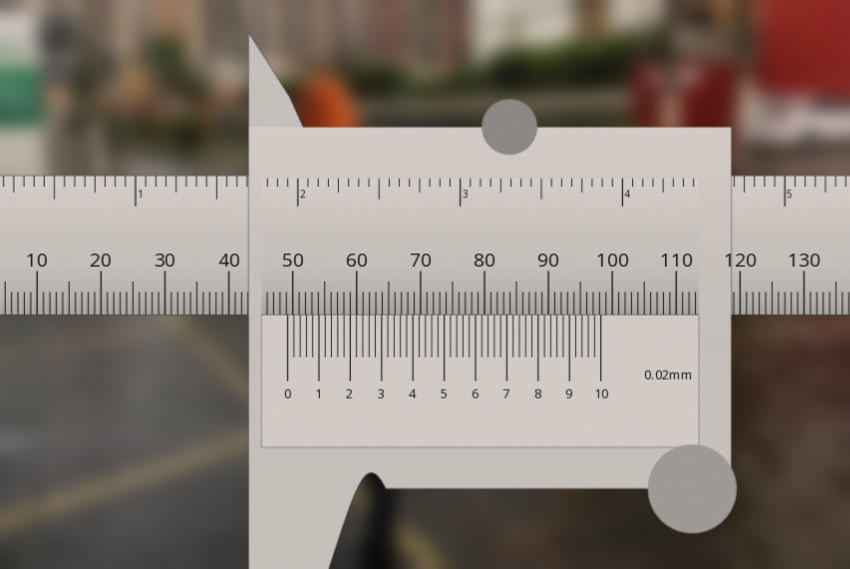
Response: 49.2; mm
